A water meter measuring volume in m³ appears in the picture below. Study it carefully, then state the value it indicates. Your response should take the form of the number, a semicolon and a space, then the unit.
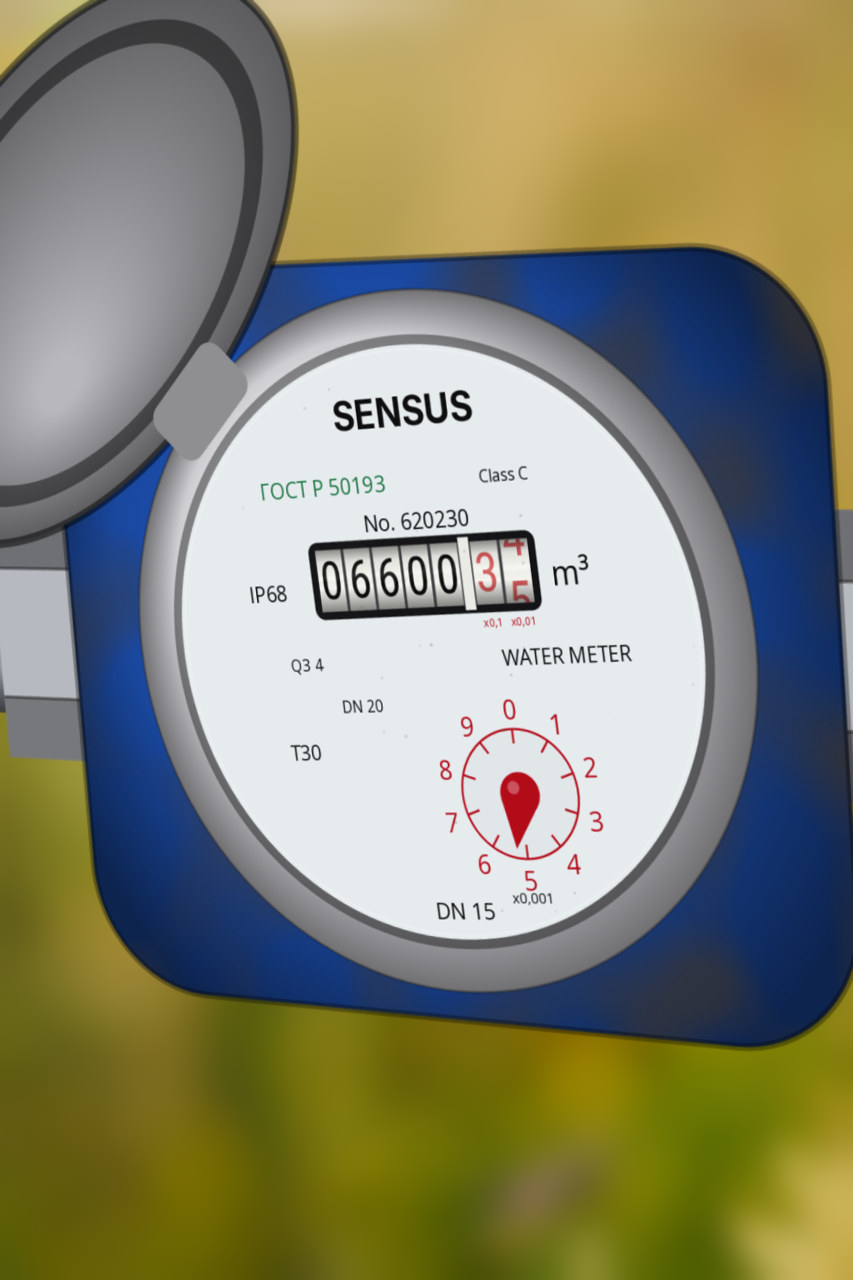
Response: 6600.345; m³
